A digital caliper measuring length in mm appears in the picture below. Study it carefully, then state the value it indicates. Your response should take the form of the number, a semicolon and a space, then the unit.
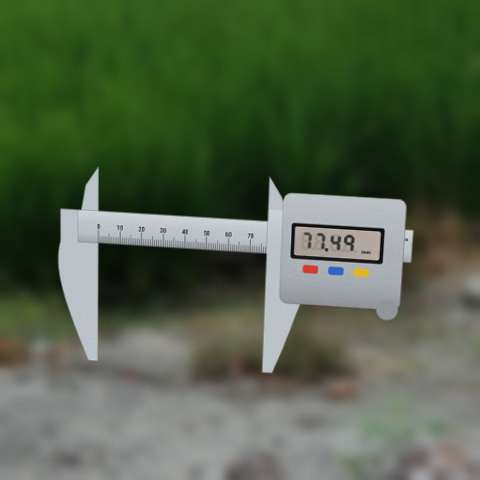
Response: 77.49; mm
